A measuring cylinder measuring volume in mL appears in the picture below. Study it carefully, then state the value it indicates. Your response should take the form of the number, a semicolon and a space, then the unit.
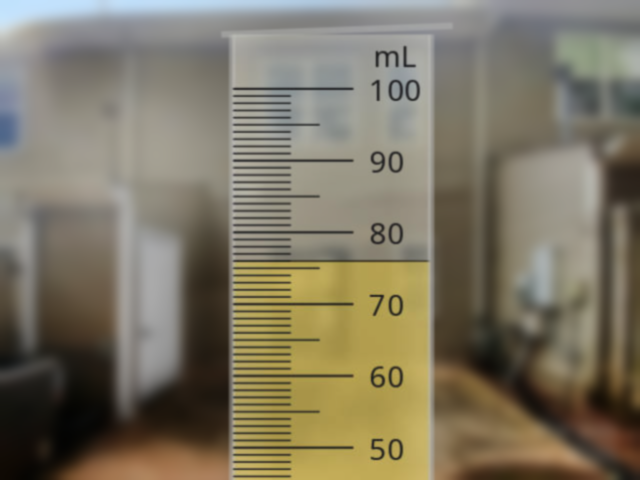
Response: 76; mL
